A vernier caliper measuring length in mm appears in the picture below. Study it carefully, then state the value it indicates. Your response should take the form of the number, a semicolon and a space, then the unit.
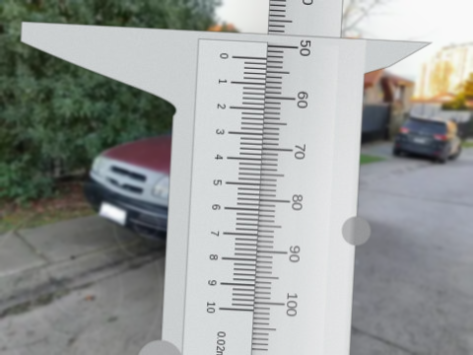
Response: 52.5; mm
